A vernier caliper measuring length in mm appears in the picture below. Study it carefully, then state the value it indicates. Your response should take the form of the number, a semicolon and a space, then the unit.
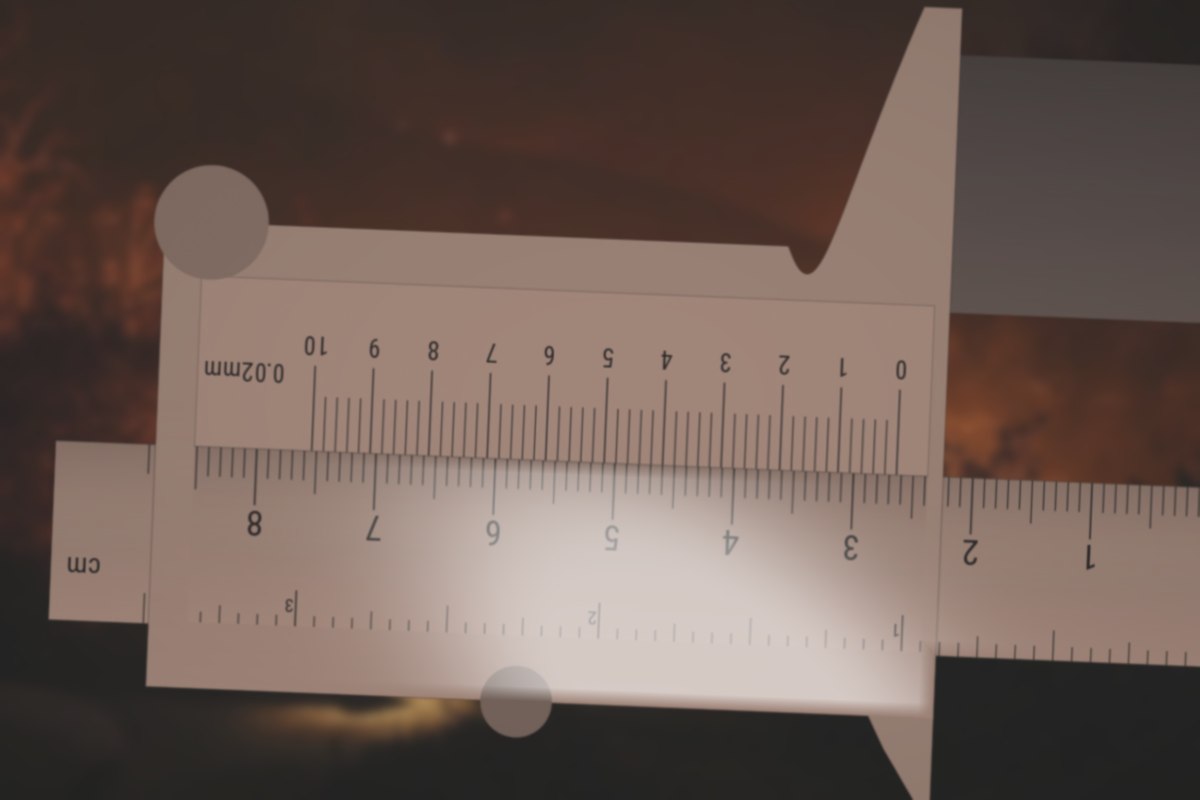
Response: 26.4; mm
